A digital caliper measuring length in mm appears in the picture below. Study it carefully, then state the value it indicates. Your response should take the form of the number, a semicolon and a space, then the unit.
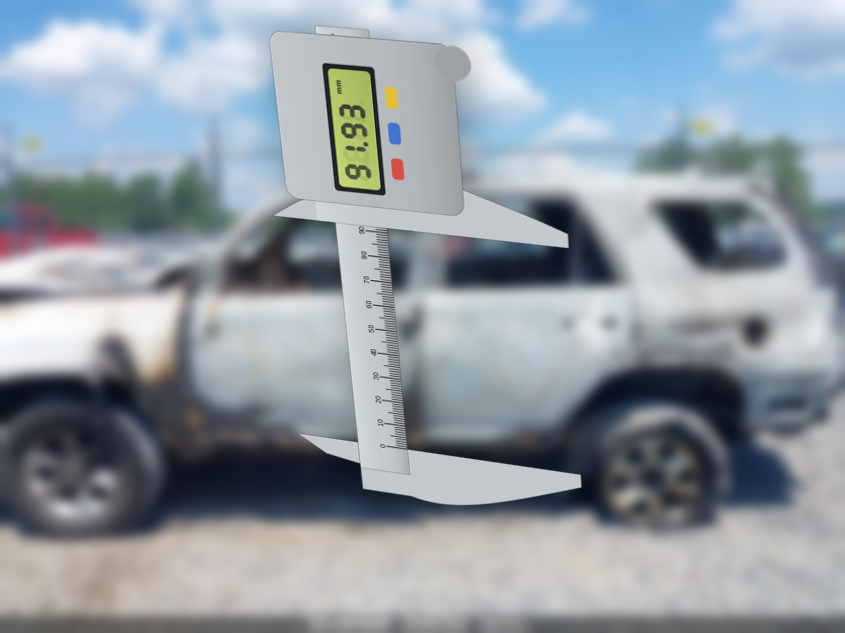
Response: 91.93; mm
